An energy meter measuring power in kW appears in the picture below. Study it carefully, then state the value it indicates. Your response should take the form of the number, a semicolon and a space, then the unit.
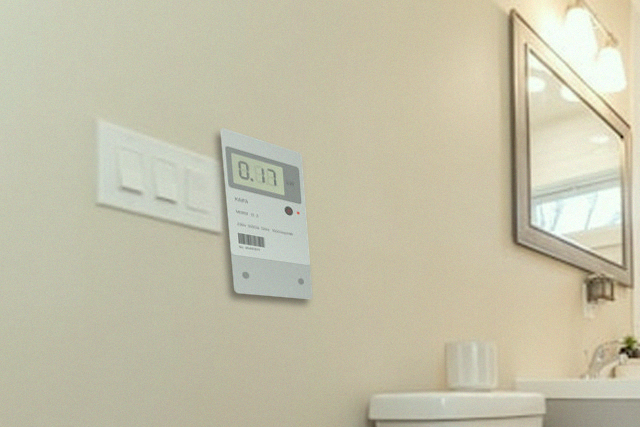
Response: 0.17; kW
